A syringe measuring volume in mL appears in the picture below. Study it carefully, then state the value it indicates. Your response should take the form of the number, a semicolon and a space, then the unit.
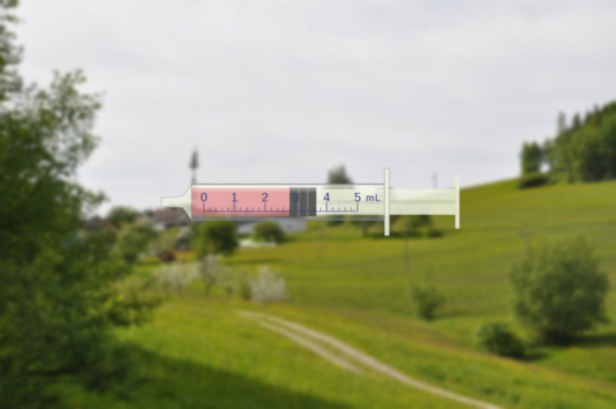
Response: 2.8; mL
